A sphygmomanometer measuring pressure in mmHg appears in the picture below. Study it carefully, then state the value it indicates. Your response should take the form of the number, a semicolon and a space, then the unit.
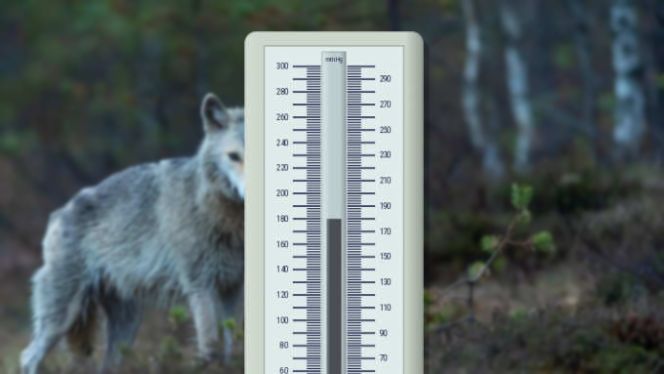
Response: 180; mmHg
